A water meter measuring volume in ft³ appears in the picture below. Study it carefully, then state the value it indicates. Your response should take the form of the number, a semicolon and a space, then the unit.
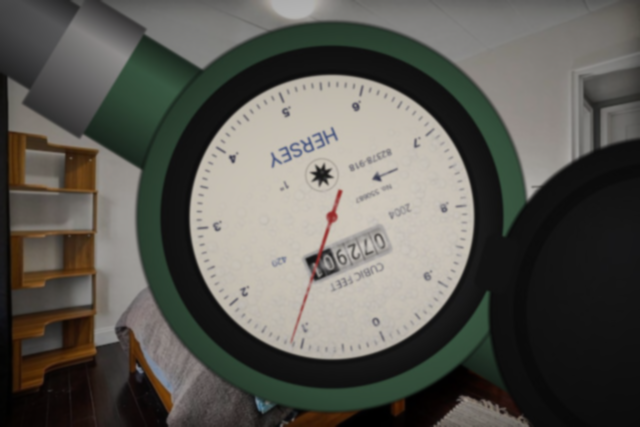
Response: 72901.11; ft³
